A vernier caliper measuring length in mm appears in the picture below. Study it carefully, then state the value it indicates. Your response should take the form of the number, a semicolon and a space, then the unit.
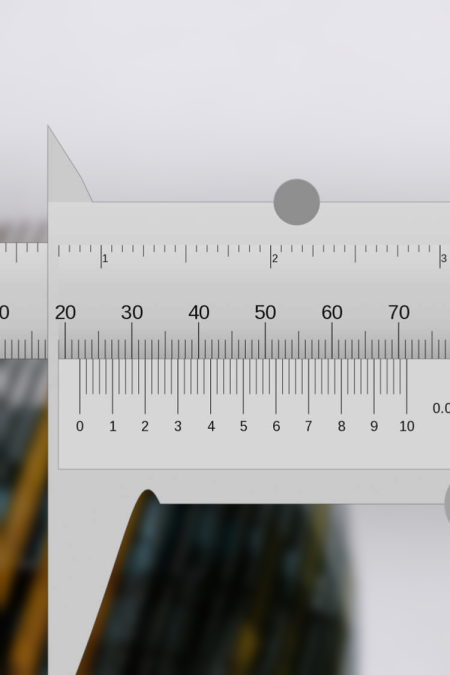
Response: 22.2; mm
